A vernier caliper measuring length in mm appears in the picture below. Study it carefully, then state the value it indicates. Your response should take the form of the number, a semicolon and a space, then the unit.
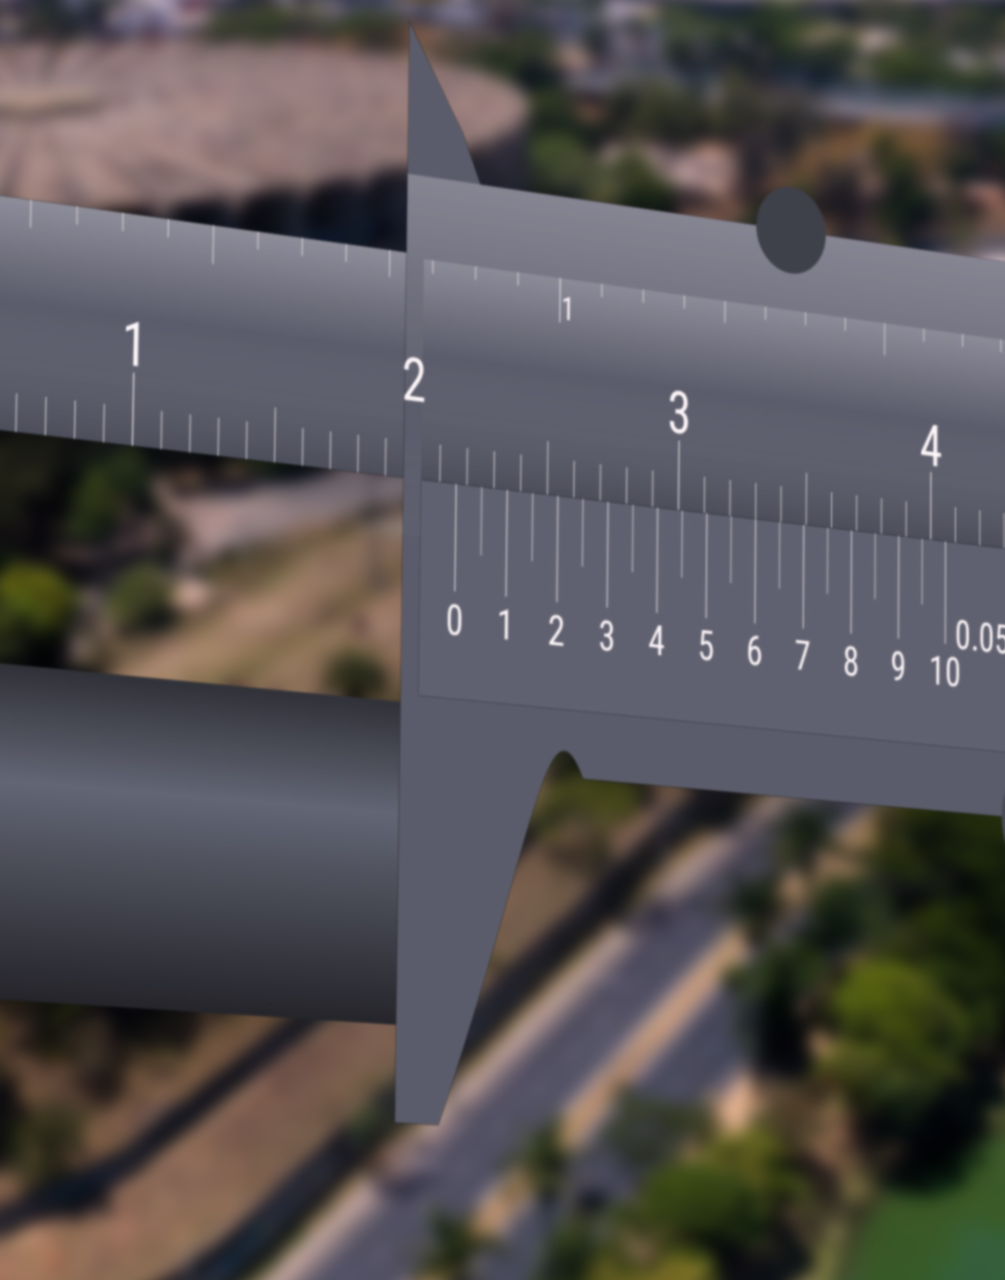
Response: 21.6; mm
